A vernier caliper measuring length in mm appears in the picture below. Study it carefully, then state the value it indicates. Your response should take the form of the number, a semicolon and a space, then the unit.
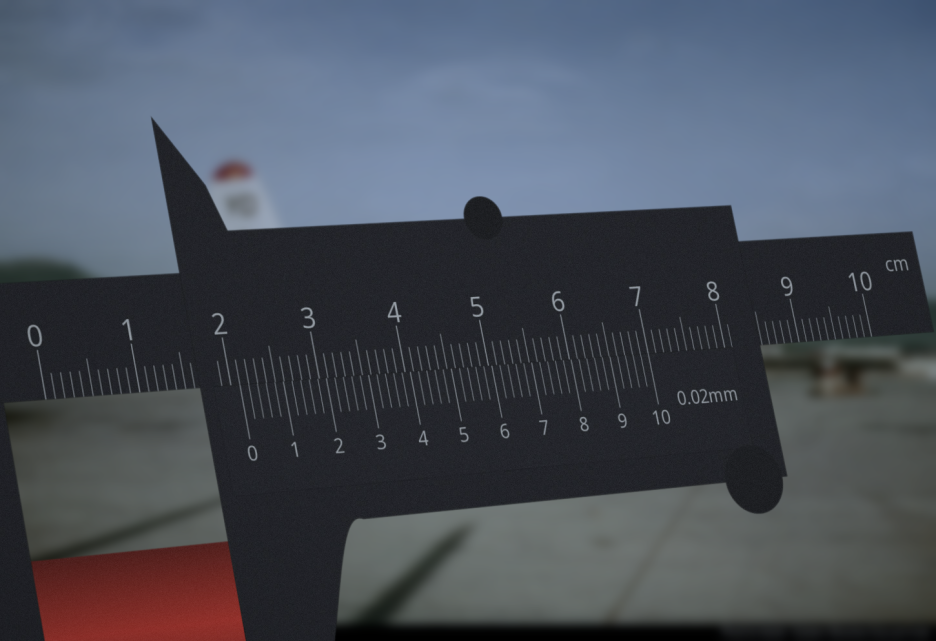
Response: 21.0; mm
